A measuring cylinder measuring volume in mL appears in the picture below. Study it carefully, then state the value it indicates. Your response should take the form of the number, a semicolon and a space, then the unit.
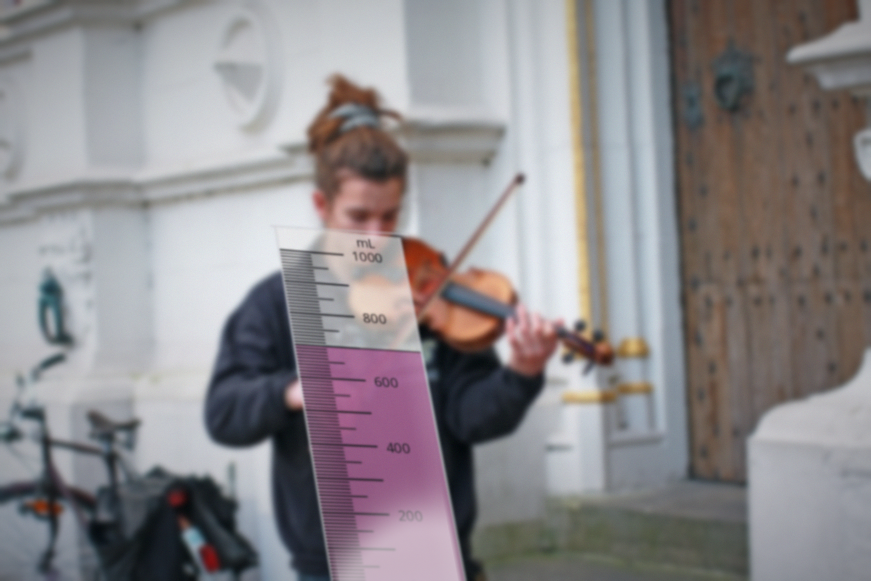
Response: 700; mL
